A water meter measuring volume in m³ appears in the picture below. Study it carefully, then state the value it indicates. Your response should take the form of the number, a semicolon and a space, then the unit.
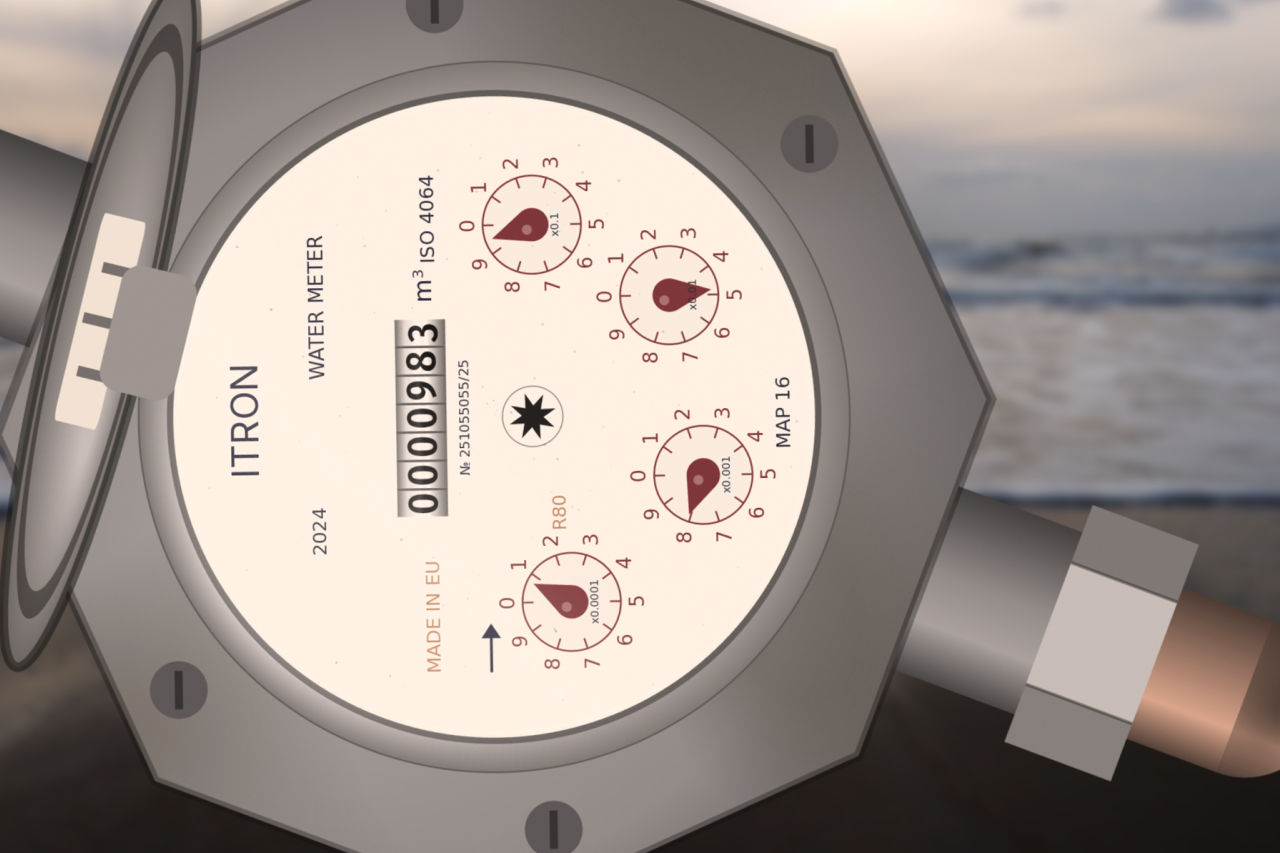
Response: 982.9480; m³
